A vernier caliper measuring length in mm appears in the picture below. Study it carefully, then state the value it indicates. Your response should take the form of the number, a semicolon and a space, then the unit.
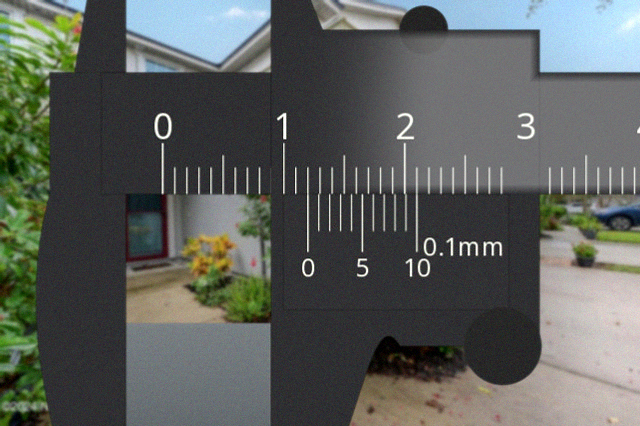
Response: 12.0; mm
